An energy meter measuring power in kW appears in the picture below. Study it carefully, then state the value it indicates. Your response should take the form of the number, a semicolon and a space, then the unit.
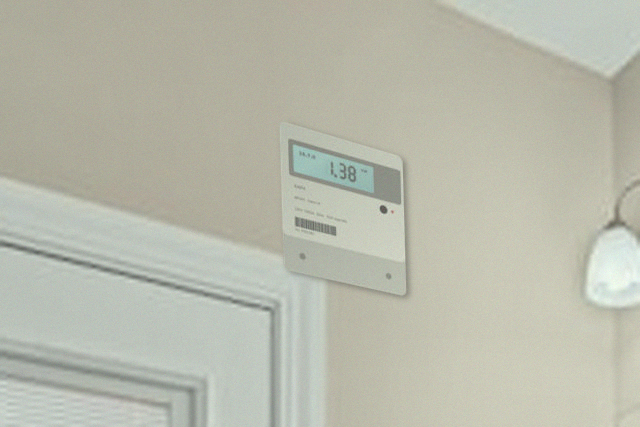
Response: 1.38; kW
